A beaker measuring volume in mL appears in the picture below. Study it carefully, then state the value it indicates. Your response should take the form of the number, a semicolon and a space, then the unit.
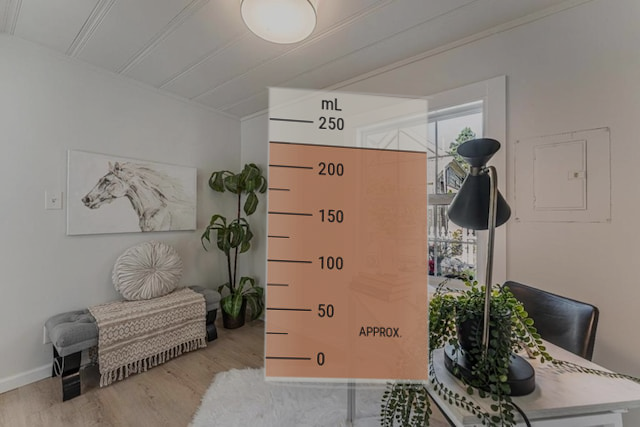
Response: 225; mL
